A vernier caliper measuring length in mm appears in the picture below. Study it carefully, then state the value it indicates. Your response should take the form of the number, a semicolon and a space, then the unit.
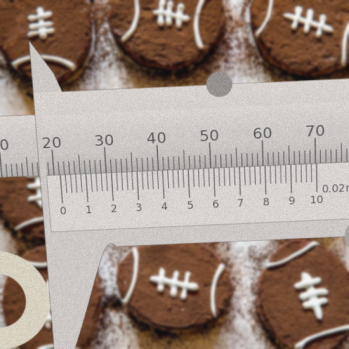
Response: 21.2; mm
